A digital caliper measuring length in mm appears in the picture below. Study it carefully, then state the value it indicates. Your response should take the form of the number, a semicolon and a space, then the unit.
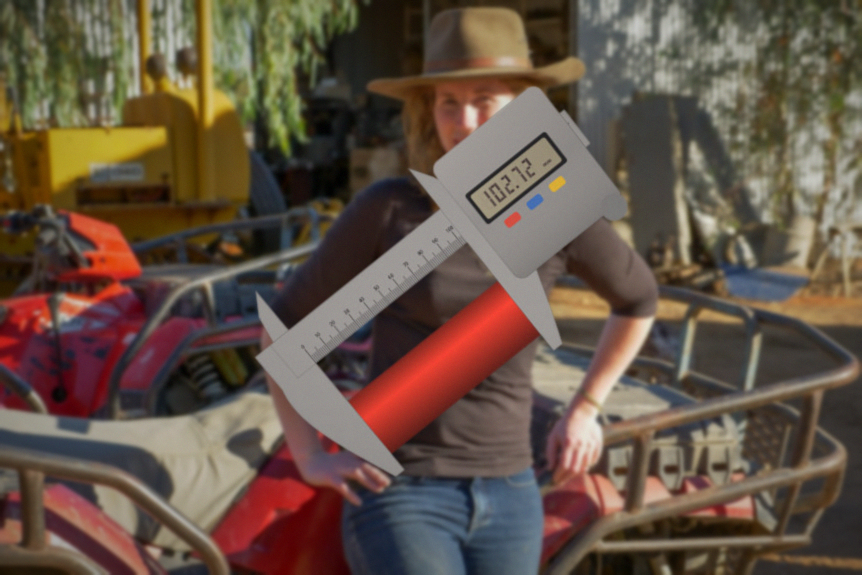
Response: 102.72; mm
